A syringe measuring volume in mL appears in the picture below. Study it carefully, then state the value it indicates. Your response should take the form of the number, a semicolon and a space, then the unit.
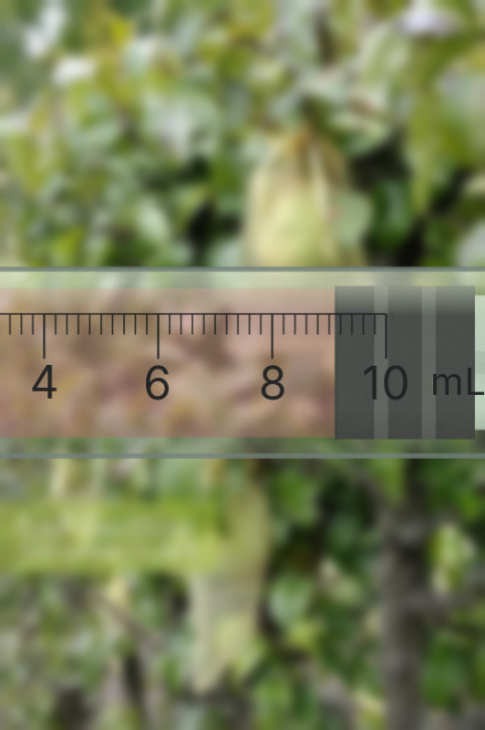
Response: 9.1; mL
